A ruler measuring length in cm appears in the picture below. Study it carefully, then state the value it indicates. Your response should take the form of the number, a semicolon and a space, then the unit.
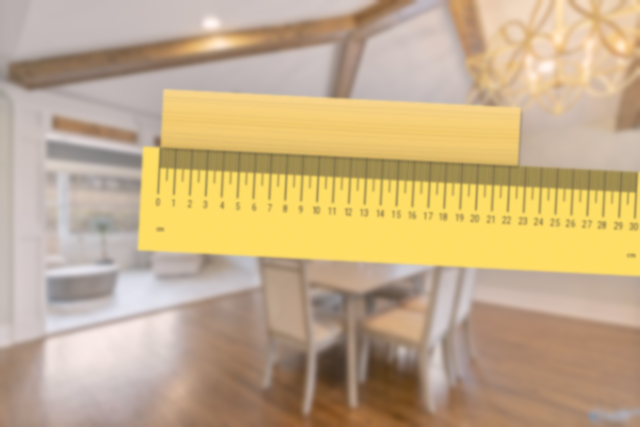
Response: 22.5; cm
